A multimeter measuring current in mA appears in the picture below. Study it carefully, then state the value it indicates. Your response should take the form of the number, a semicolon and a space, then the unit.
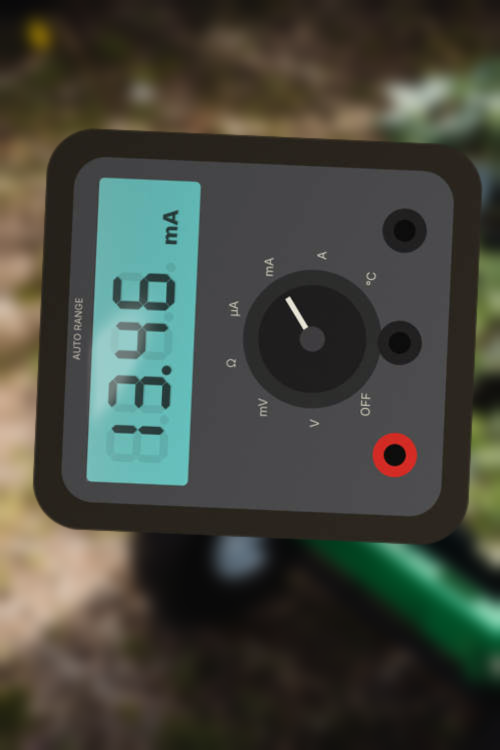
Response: 13.46; mA
